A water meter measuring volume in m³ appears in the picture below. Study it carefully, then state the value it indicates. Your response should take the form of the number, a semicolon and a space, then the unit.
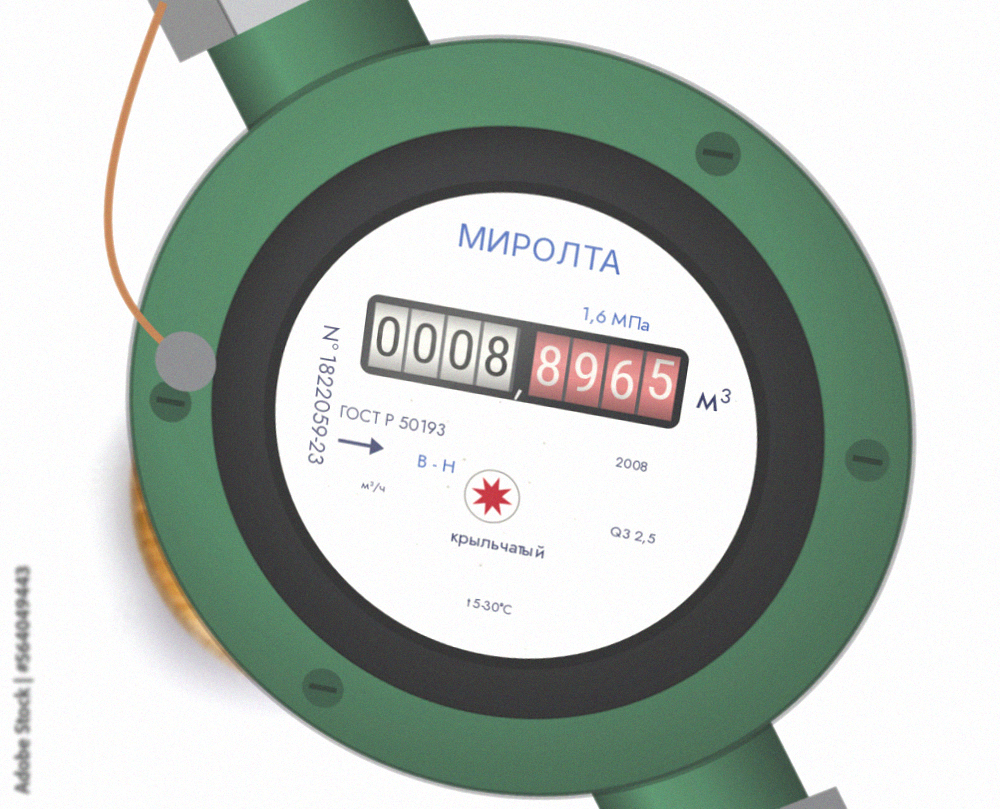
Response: 8.8965; m³
